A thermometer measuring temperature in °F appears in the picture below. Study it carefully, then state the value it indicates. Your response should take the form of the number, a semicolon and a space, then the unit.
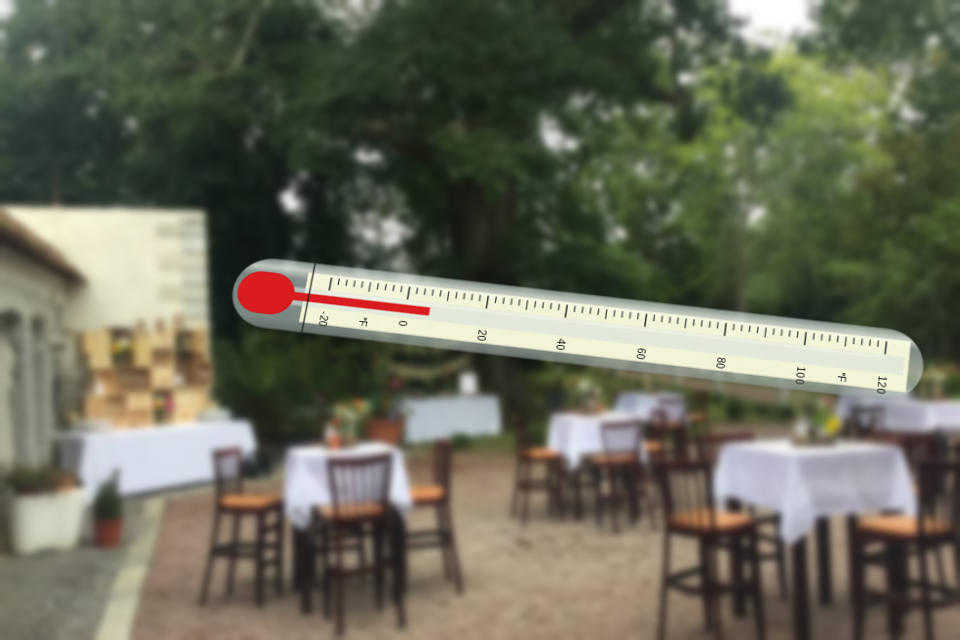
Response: 6; °F
